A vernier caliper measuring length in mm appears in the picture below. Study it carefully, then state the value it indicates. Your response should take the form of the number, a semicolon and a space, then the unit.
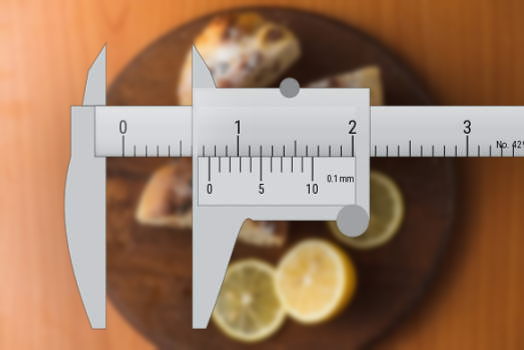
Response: 7.5; mm
